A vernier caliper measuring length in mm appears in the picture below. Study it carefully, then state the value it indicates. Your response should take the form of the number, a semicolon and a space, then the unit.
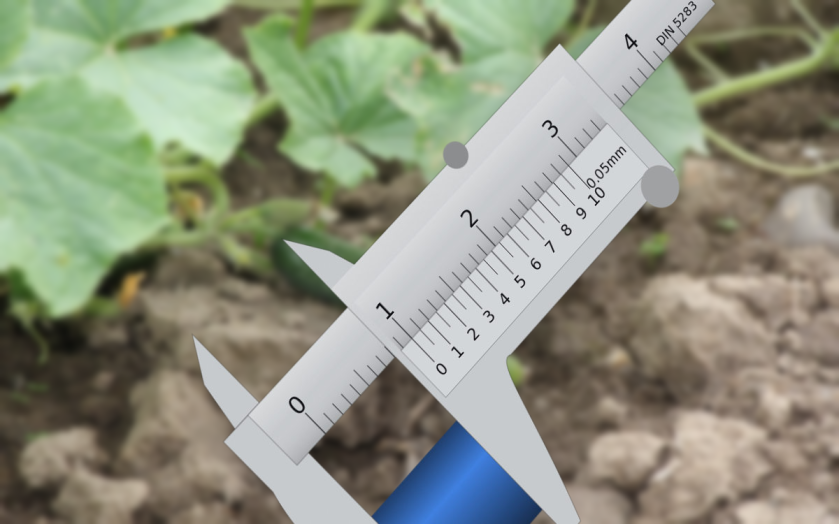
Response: 10.0; mm
